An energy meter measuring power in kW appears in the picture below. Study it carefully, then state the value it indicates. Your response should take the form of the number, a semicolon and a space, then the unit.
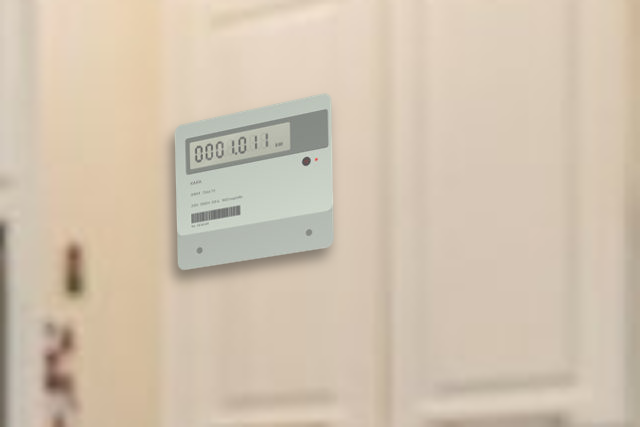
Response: 1.011; kW
